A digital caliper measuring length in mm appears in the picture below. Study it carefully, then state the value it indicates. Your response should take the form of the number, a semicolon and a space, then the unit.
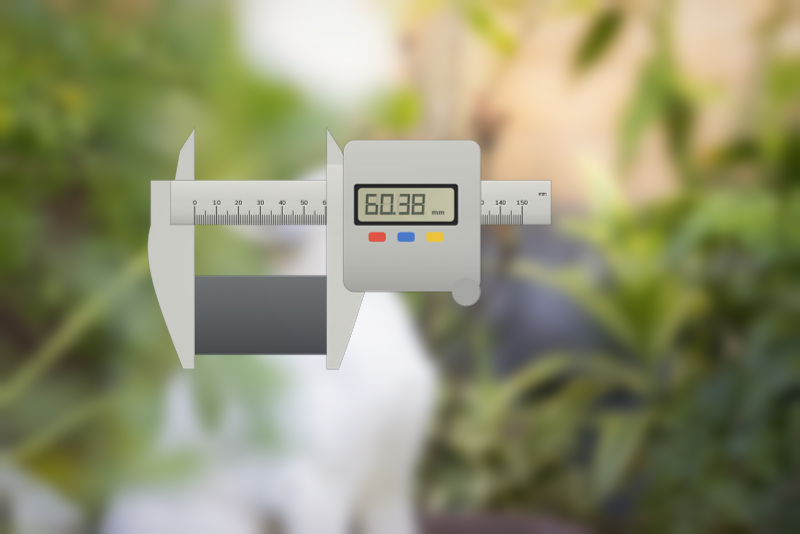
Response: 60.38; mm
